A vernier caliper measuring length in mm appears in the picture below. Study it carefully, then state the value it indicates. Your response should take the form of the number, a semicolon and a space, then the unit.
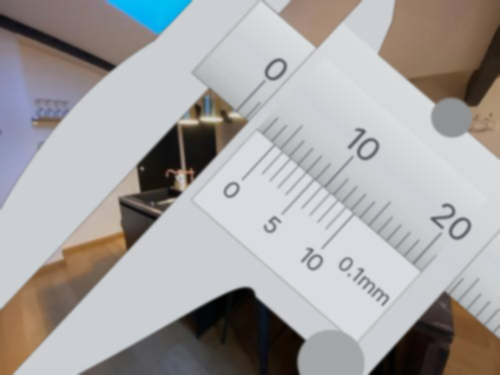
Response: 4.4; mm
